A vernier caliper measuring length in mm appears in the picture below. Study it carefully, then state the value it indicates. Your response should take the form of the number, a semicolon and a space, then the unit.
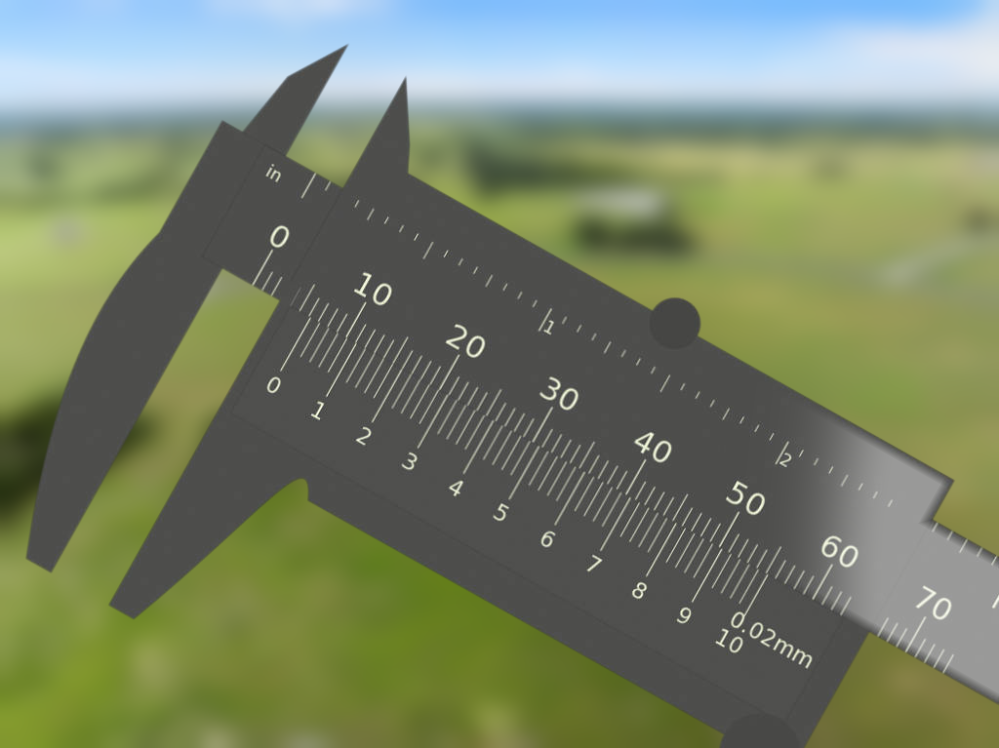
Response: 6.2; mm
